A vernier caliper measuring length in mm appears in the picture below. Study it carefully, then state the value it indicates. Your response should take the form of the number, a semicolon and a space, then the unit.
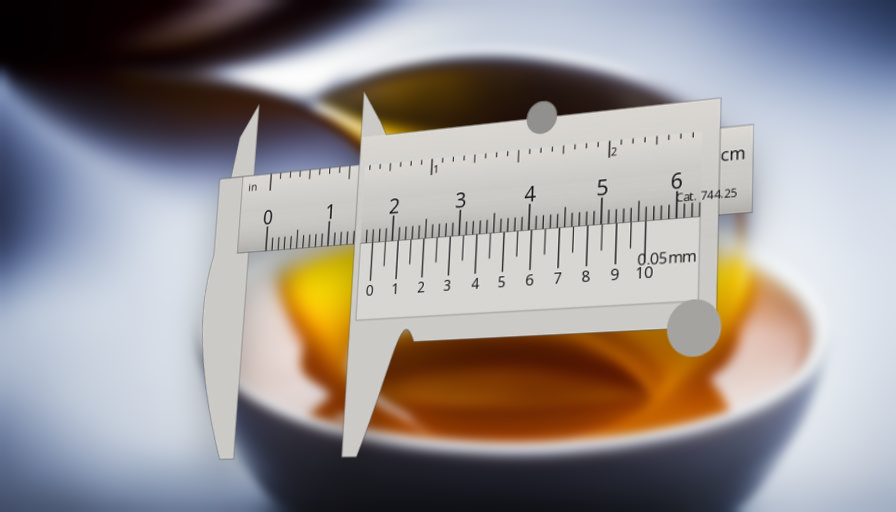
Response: 17.0; mm
